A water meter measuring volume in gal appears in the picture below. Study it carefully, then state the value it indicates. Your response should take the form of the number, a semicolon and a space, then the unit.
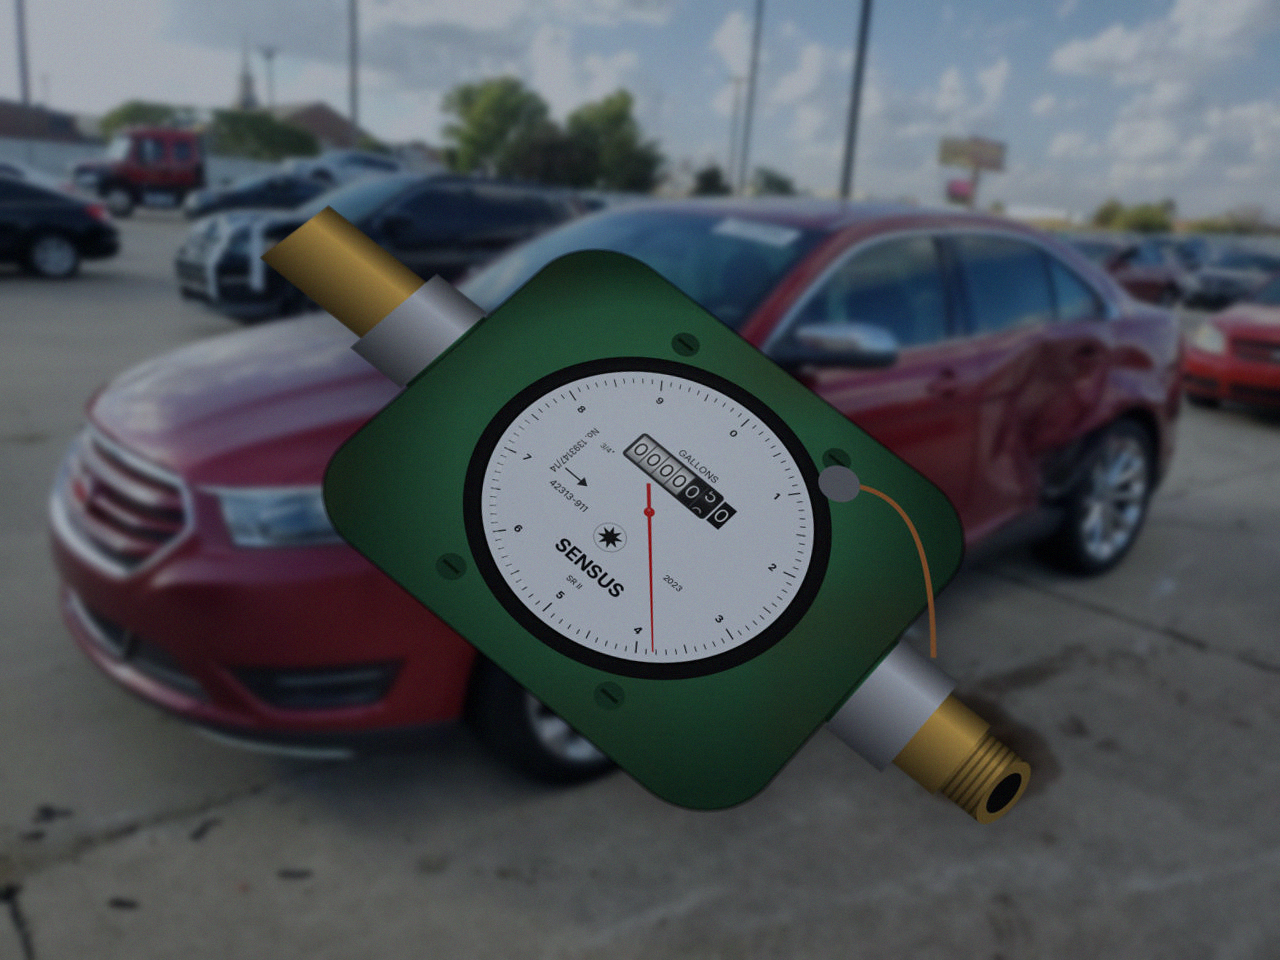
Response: 53.8; gal
